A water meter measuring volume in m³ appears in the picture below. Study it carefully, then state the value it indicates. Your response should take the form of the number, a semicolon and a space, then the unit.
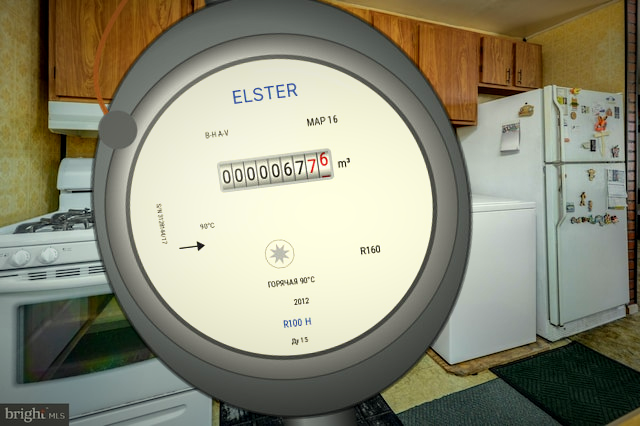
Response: 67.76; m³
